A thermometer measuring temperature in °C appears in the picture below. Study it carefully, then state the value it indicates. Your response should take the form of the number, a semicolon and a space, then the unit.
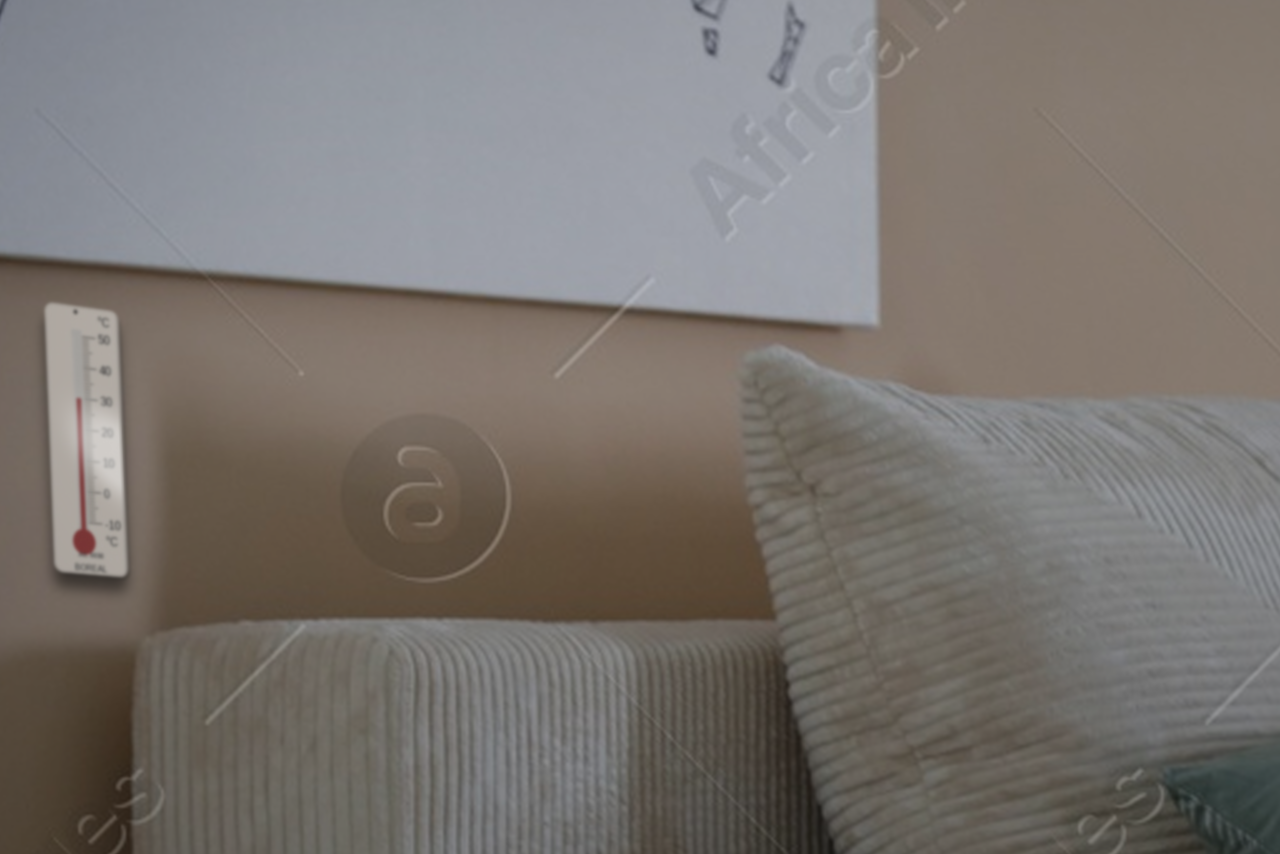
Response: 30; °C
